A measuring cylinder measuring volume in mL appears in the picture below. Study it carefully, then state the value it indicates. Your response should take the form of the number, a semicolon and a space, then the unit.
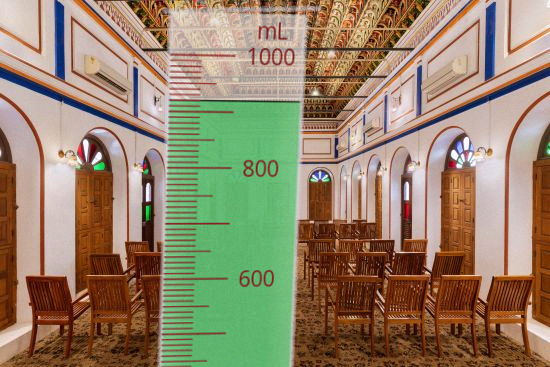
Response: 920; mL
